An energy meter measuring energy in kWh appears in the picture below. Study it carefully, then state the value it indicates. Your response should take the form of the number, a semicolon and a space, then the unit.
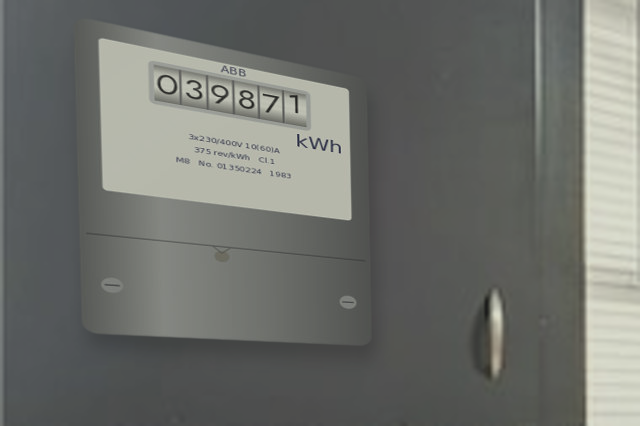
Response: 39871; kWh
